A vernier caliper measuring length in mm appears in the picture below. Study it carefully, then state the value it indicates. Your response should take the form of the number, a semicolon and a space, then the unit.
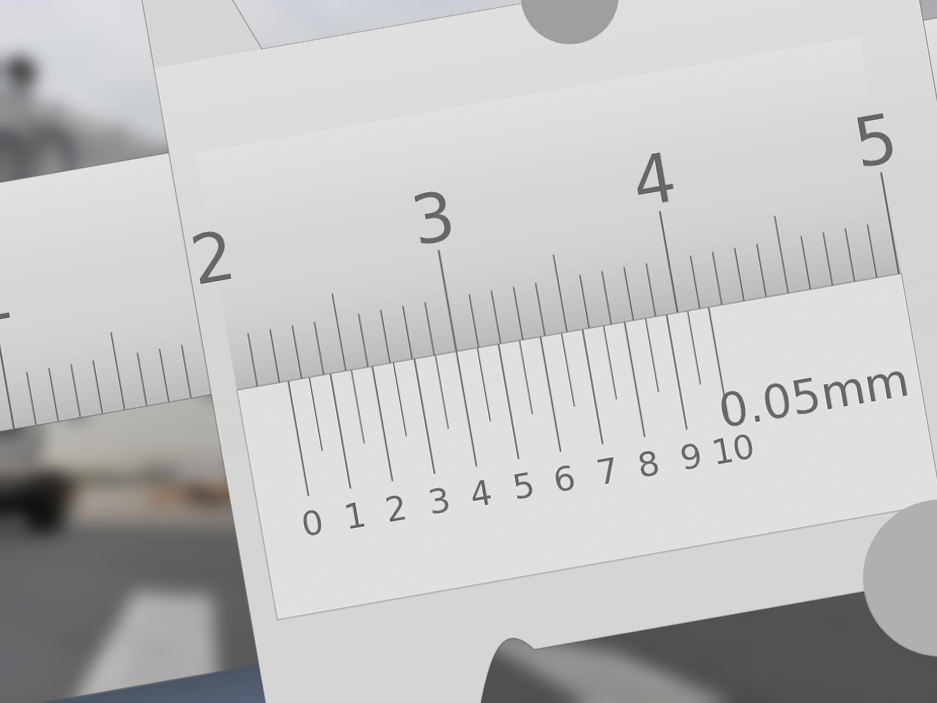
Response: 22.4; mm
